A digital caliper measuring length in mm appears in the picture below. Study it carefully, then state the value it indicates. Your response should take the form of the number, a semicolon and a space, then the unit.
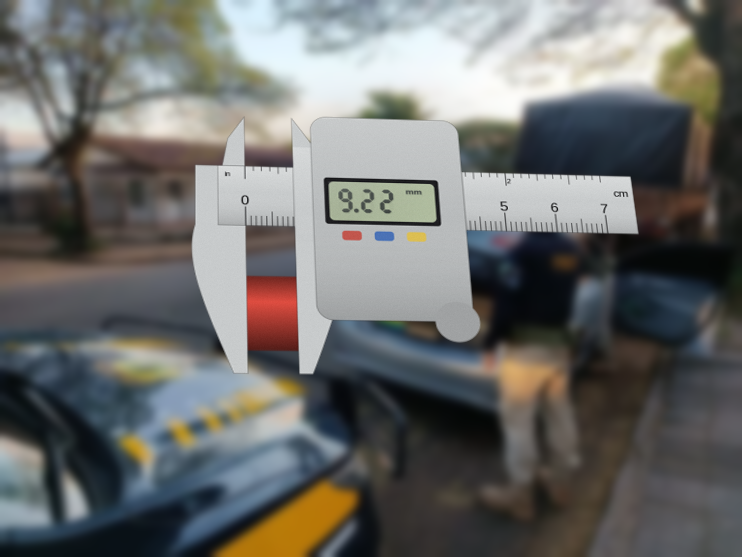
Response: 9.22; mm
